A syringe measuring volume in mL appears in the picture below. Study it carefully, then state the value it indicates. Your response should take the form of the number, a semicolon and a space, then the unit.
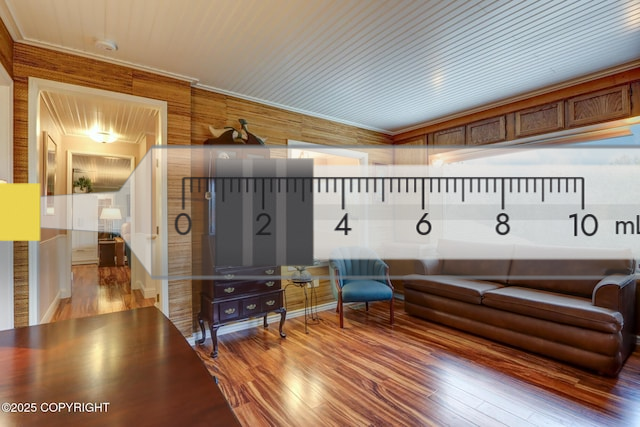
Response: 0.8; mL
